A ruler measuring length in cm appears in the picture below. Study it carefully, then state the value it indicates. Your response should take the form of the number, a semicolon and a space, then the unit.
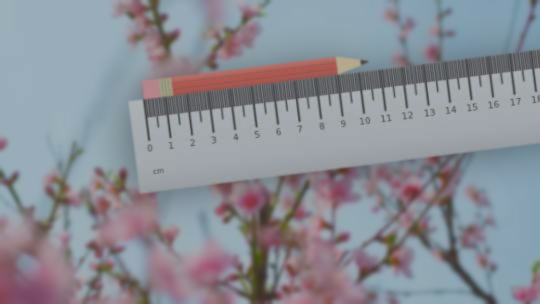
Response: 10.5; cm
